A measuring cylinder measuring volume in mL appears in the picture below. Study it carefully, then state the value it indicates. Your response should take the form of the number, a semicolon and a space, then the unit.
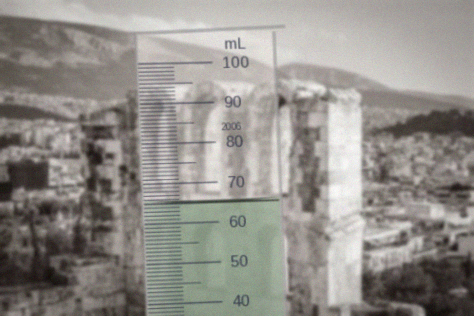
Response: 65; mL
